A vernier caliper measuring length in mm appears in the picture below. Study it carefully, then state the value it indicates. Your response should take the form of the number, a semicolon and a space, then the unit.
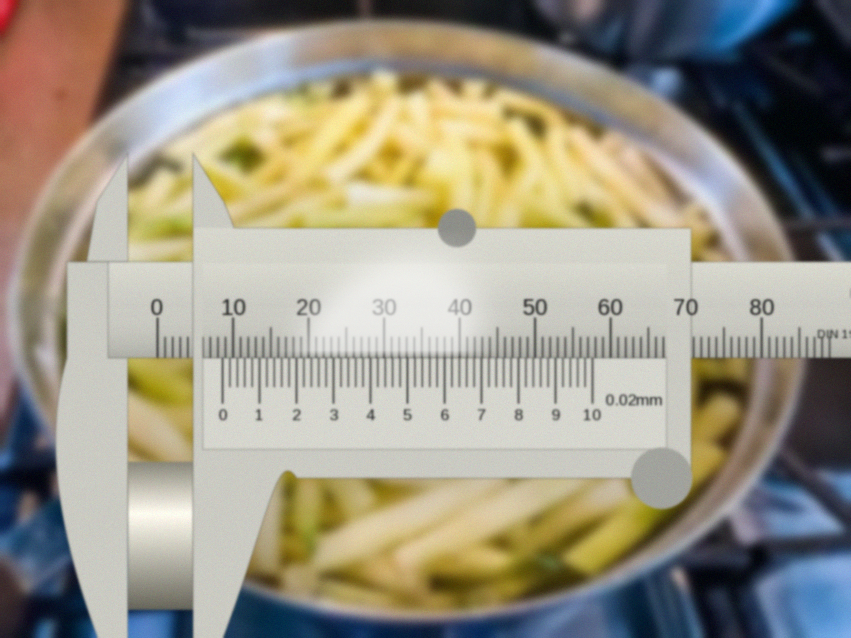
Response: 8.6; mm
